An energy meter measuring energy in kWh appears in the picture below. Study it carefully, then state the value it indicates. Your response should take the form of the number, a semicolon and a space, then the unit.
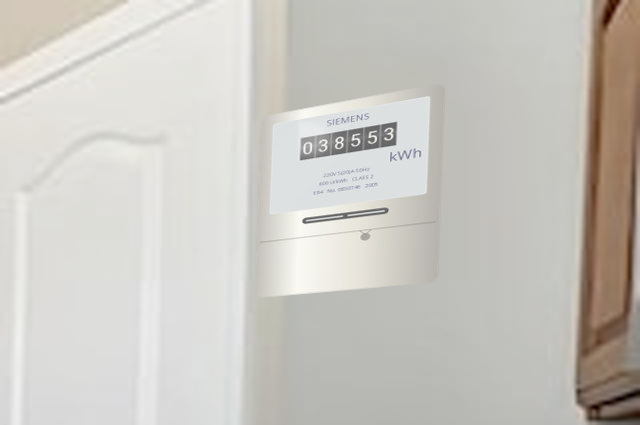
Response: 38553; kWh
